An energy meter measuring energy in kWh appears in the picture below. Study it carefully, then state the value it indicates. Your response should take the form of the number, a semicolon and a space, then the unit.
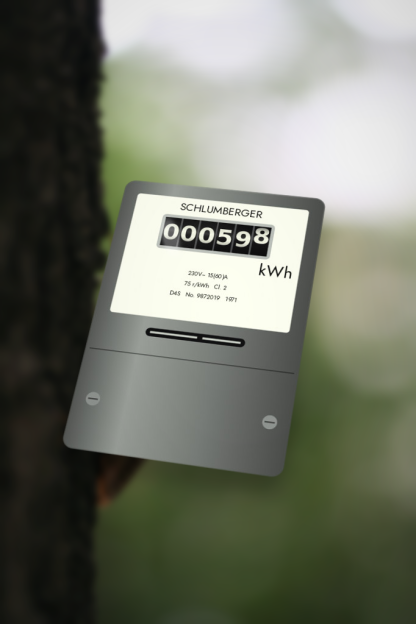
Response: 598; kWh
